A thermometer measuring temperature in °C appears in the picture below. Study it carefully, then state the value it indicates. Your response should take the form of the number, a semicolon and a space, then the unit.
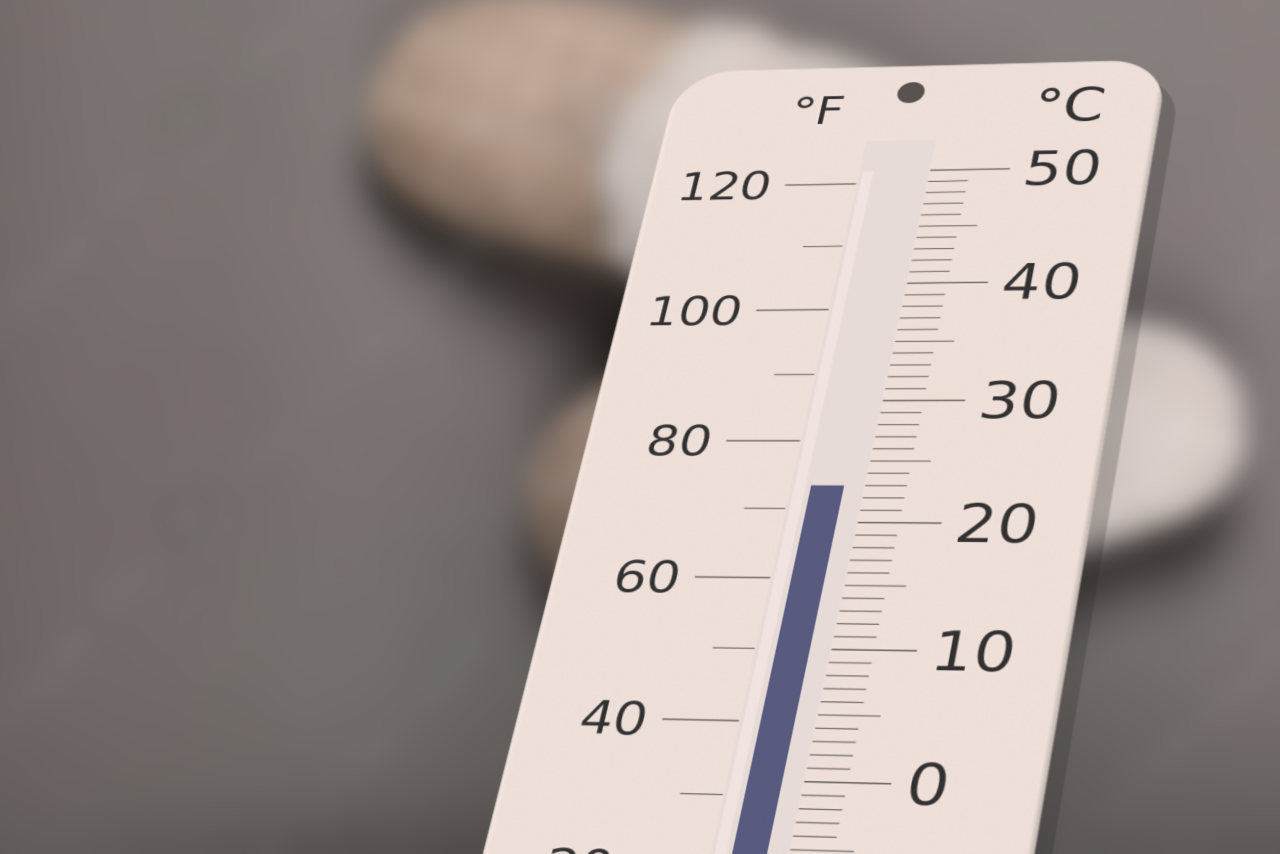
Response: 23; °C
